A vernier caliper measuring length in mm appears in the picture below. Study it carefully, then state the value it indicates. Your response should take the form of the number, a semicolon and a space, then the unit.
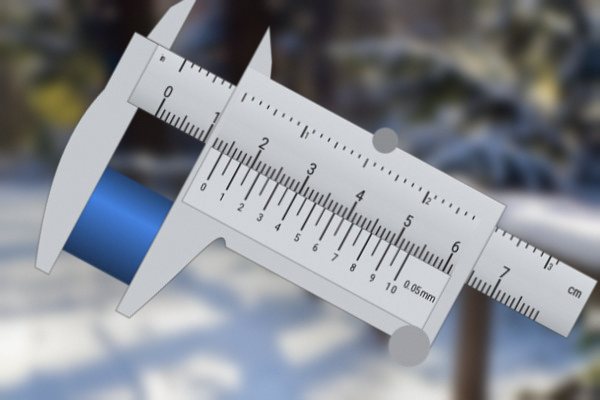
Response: 14.0; mm
